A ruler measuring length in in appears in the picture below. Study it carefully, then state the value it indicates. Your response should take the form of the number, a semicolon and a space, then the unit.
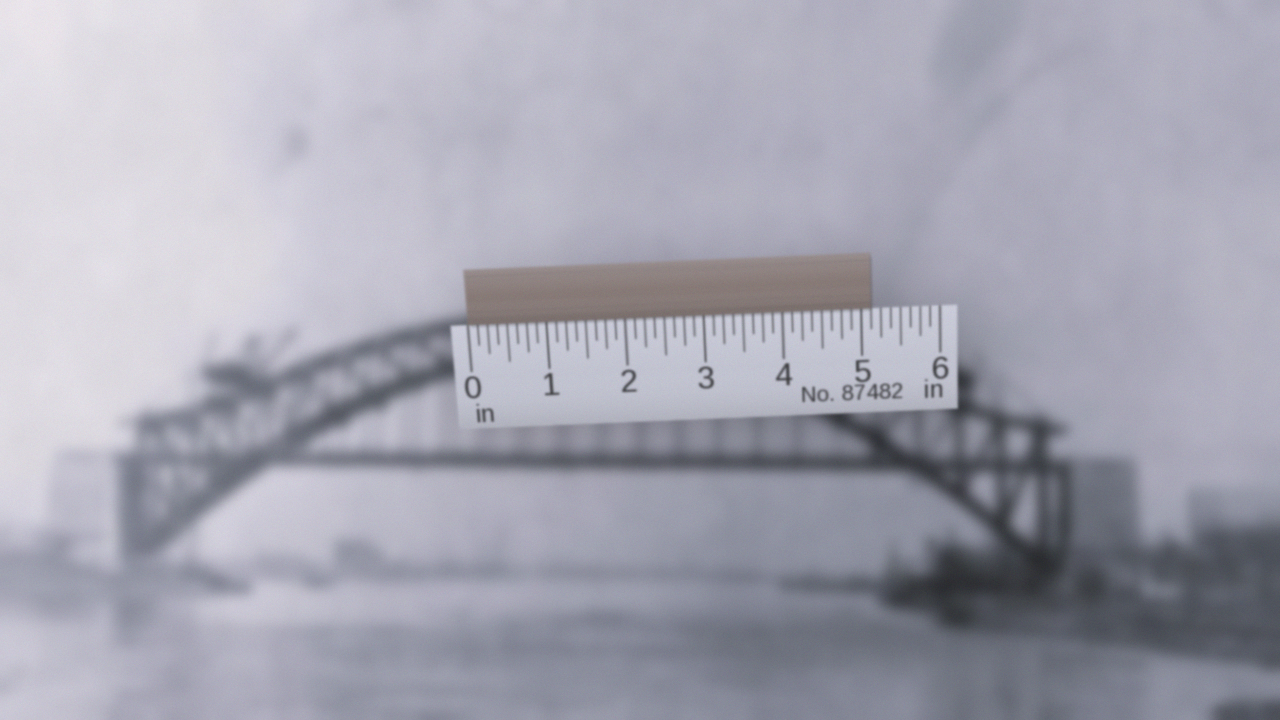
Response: 5.125; in
